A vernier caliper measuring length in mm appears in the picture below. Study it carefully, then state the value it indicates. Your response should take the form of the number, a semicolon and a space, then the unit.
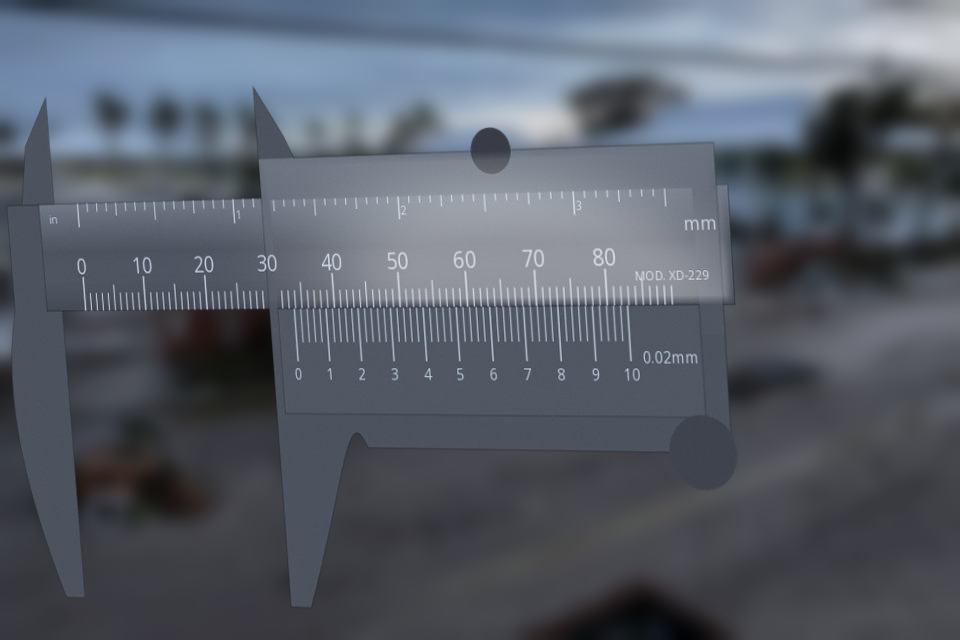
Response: 33.8; mm
